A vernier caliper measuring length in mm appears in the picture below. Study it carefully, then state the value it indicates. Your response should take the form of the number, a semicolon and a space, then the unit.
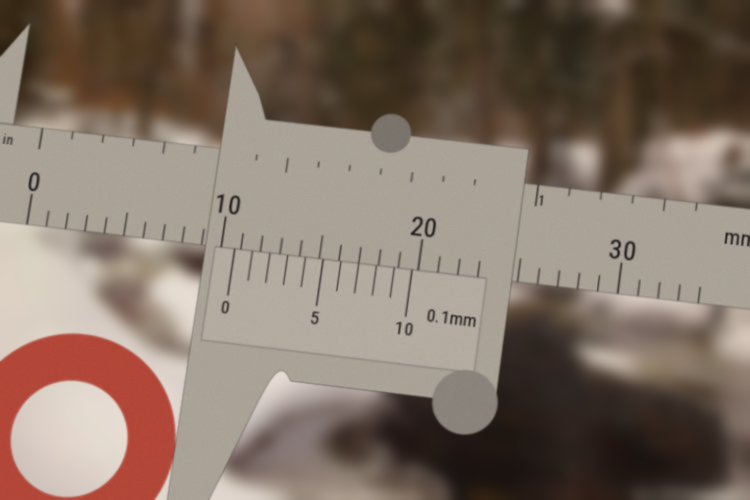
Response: 10.7; mm
